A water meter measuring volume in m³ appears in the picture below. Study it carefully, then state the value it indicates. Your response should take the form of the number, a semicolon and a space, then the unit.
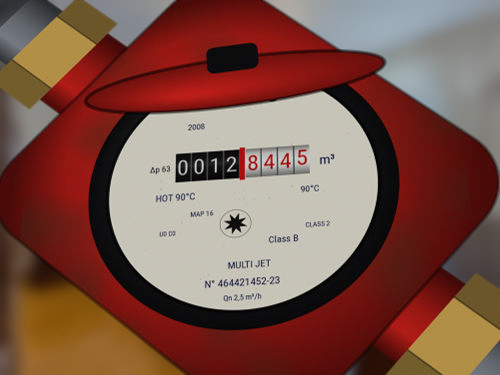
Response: 12.8445; m³
